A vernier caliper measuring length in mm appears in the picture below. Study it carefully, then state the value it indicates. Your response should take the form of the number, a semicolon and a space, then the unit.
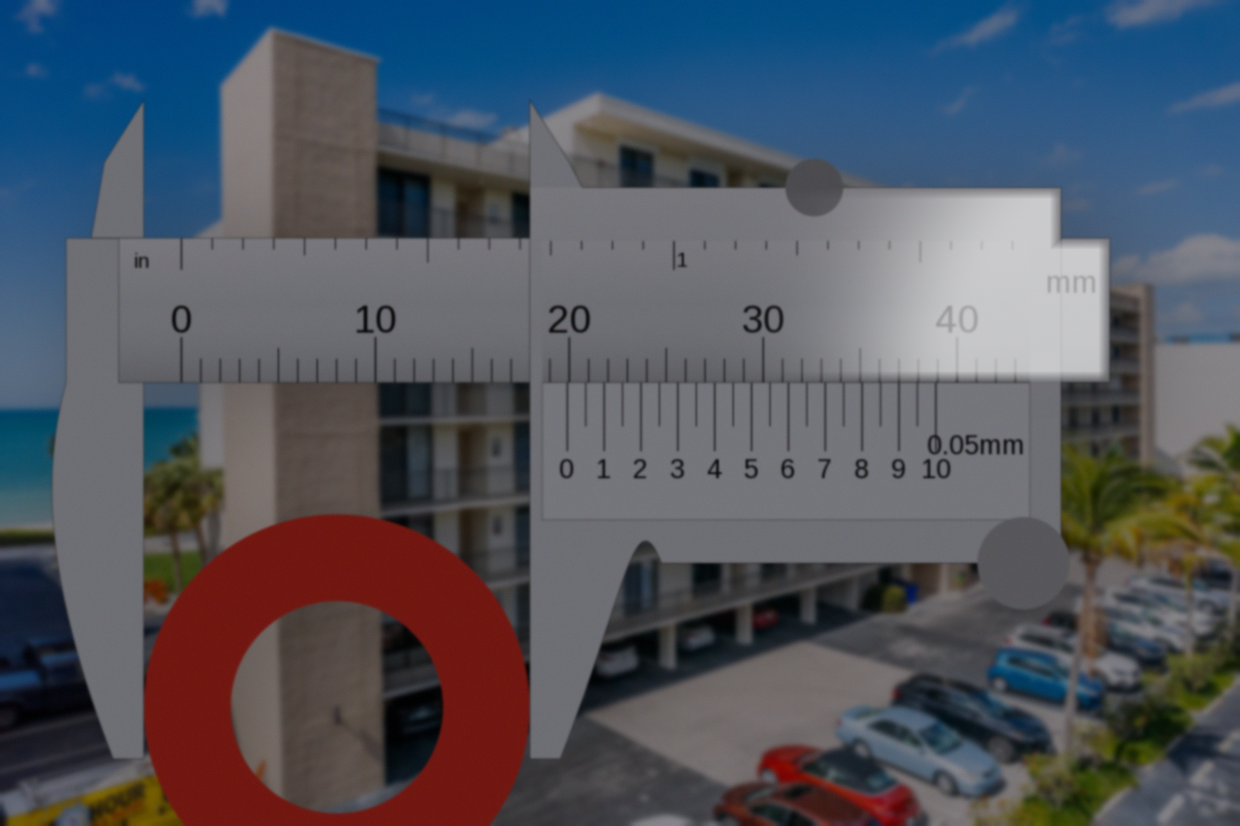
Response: 19.9; mm
